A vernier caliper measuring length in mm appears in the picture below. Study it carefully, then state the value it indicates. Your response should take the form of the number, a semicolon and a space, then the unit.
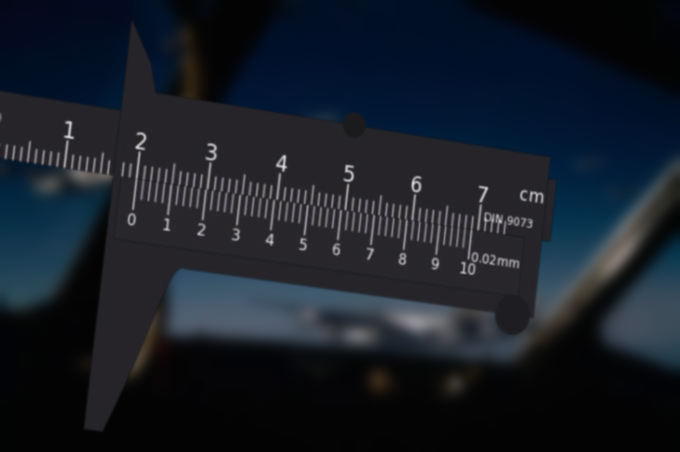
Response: 20.0; mm
